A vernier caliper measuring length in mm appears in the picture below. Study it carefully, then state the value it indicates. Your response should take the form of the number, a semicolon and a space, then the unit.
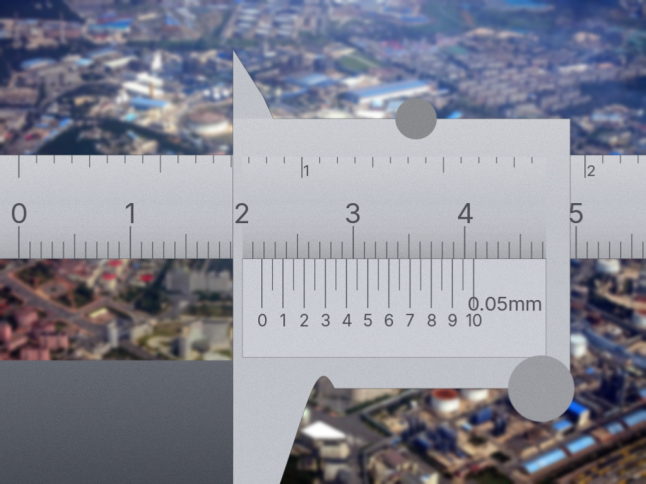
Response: 21.8; mm
